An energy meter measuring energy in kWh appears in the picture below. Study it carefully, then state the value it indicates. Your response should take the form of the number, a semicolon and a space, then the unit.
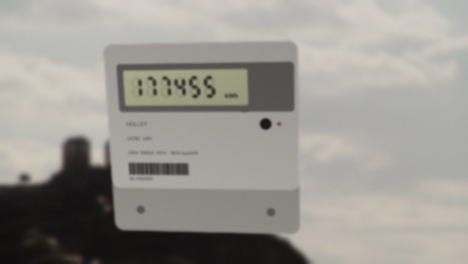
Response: 177455; kWh
